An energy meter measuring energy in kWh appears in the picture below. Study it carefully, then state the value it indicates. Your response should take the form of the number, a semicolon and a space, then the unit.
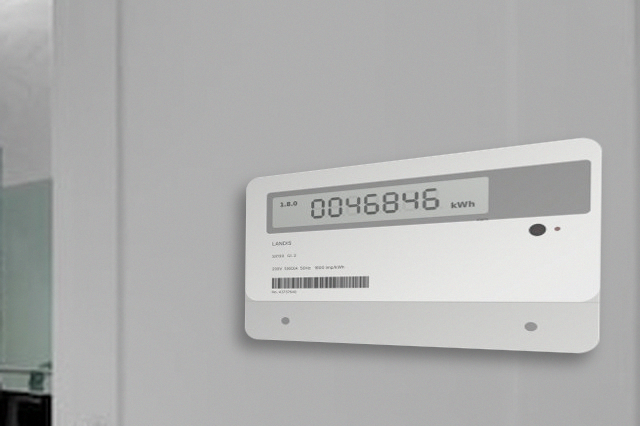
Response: 46846; kWh
